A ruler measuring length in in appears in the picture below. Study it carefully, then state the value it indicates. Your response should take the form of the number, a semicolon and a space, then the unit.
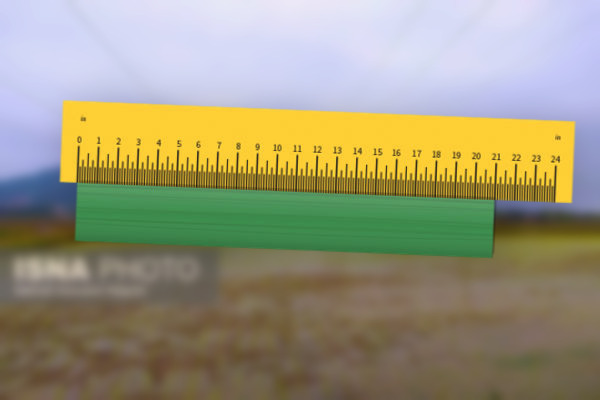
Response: 21; in
